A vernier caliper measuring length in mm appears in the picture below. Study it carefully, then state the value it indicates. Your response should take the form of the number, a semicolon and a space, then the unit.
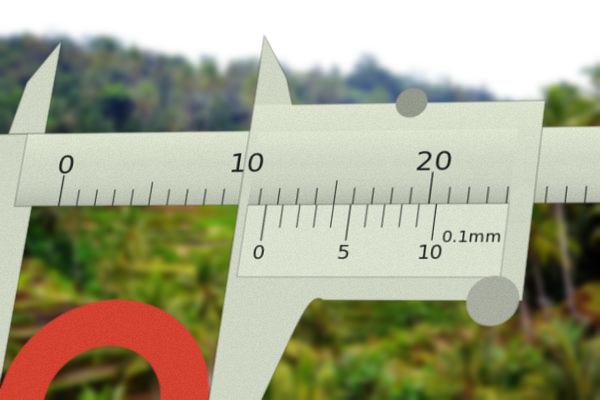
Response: 11.4; mm
